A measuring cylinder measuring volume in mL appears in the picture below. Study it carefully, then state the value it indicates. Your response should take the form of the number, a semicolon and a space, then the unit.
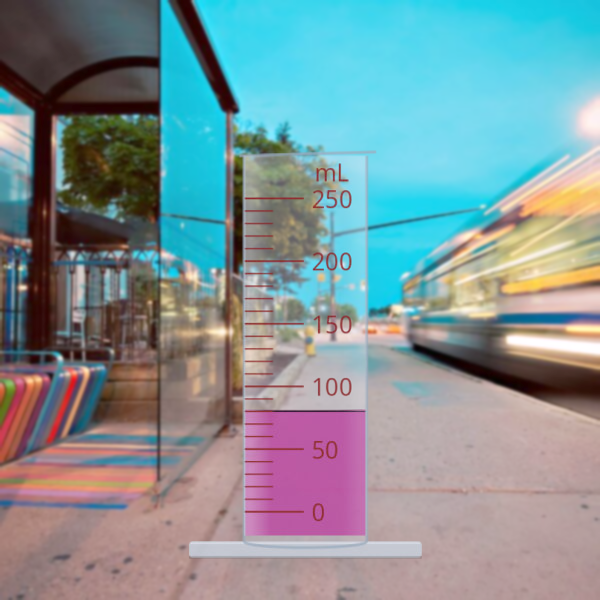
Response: 80; mL
